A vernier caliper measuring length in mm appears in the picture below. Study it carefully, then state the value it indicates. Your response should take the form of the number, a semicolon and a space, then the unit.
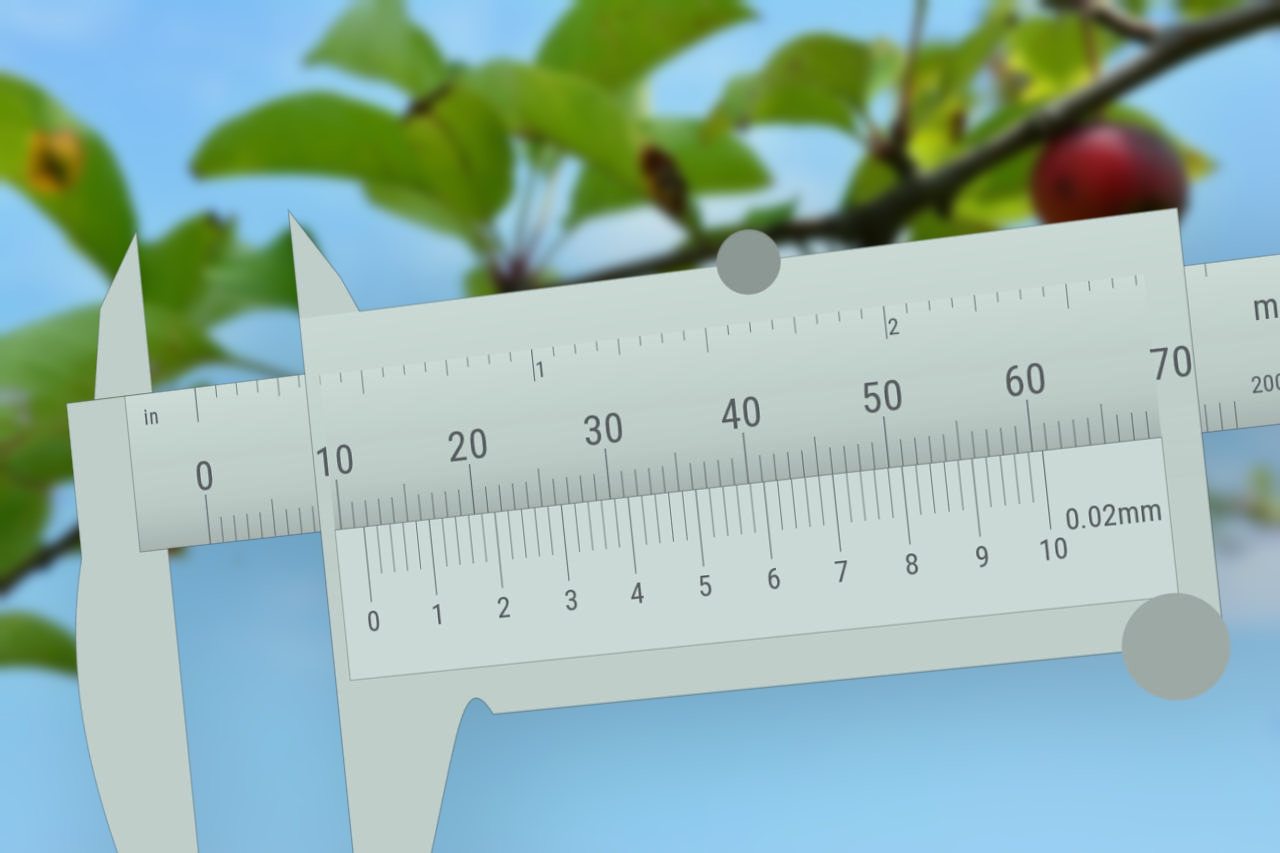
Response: 11.7; mm
